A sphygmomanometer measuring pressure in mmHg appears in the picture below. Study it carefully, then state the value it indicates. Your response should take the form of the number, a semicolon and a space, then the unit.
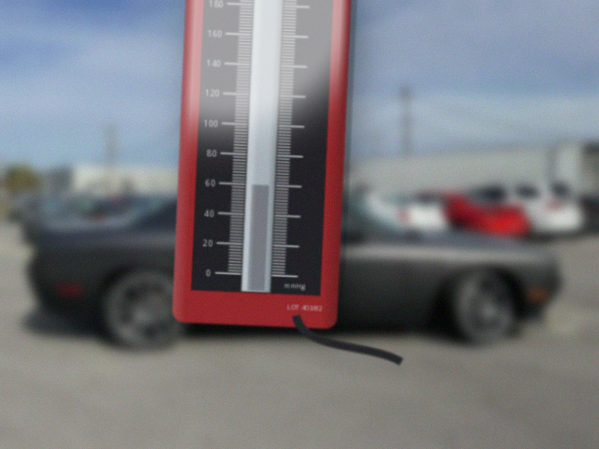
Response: 60; mmHg
